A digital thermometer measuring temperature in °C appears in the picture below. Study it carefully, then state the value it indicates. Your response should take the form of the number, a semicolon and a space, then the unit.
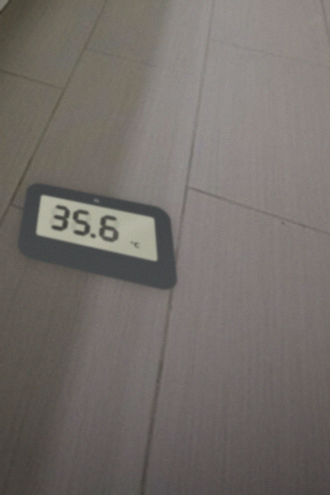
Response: 35.6; °C
